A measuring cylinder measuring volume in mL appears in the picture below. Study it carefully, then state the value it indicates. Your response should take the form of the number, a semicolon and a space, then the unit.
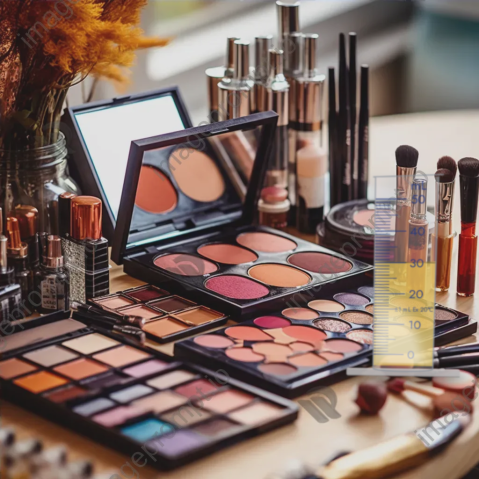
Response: 30; mL
